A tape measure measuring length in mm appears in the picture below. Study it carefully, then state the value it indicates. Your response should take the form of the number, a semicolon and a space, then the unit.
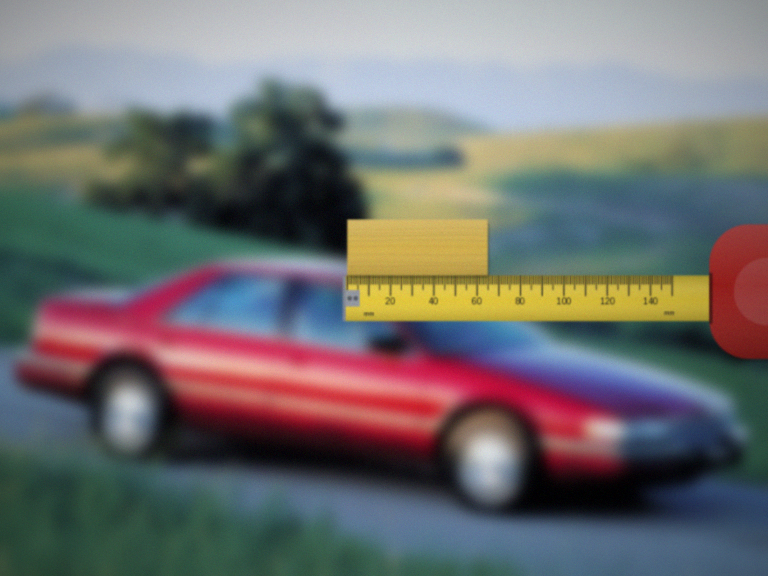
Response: 65; mm
